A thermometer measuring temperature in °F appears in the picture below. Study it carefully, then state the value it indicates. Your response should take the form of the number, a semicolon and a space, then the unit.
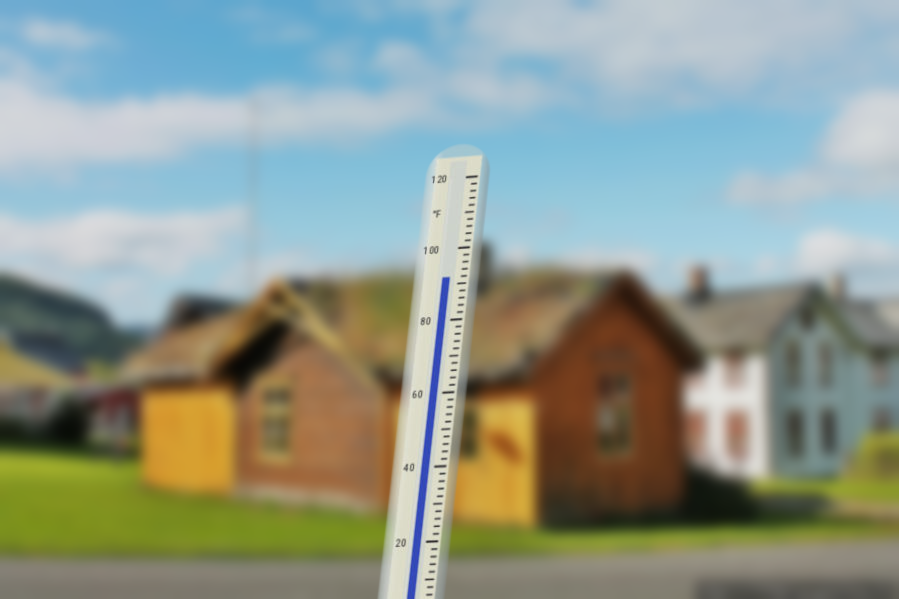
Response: 92; °F
